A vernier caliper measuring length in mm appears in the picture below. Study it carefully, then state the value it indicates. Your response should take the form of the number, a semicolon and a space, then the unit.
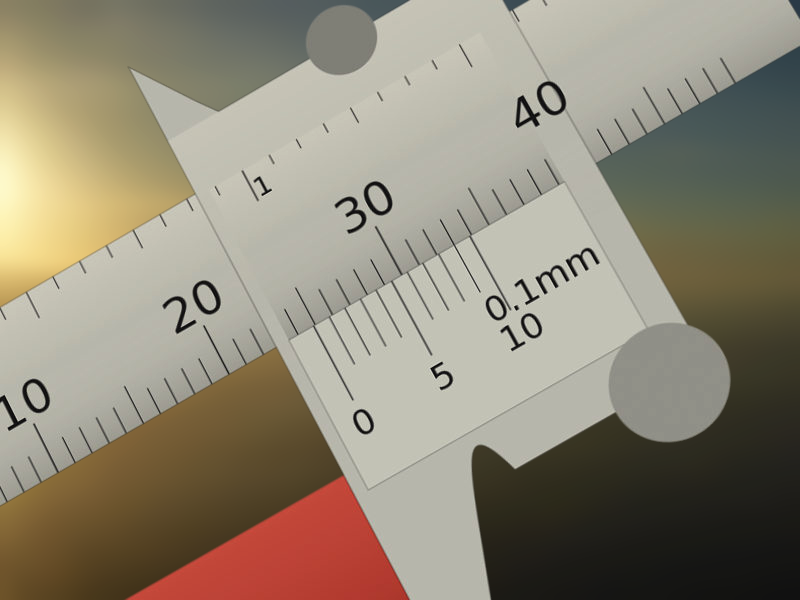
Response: 24.9; mm
